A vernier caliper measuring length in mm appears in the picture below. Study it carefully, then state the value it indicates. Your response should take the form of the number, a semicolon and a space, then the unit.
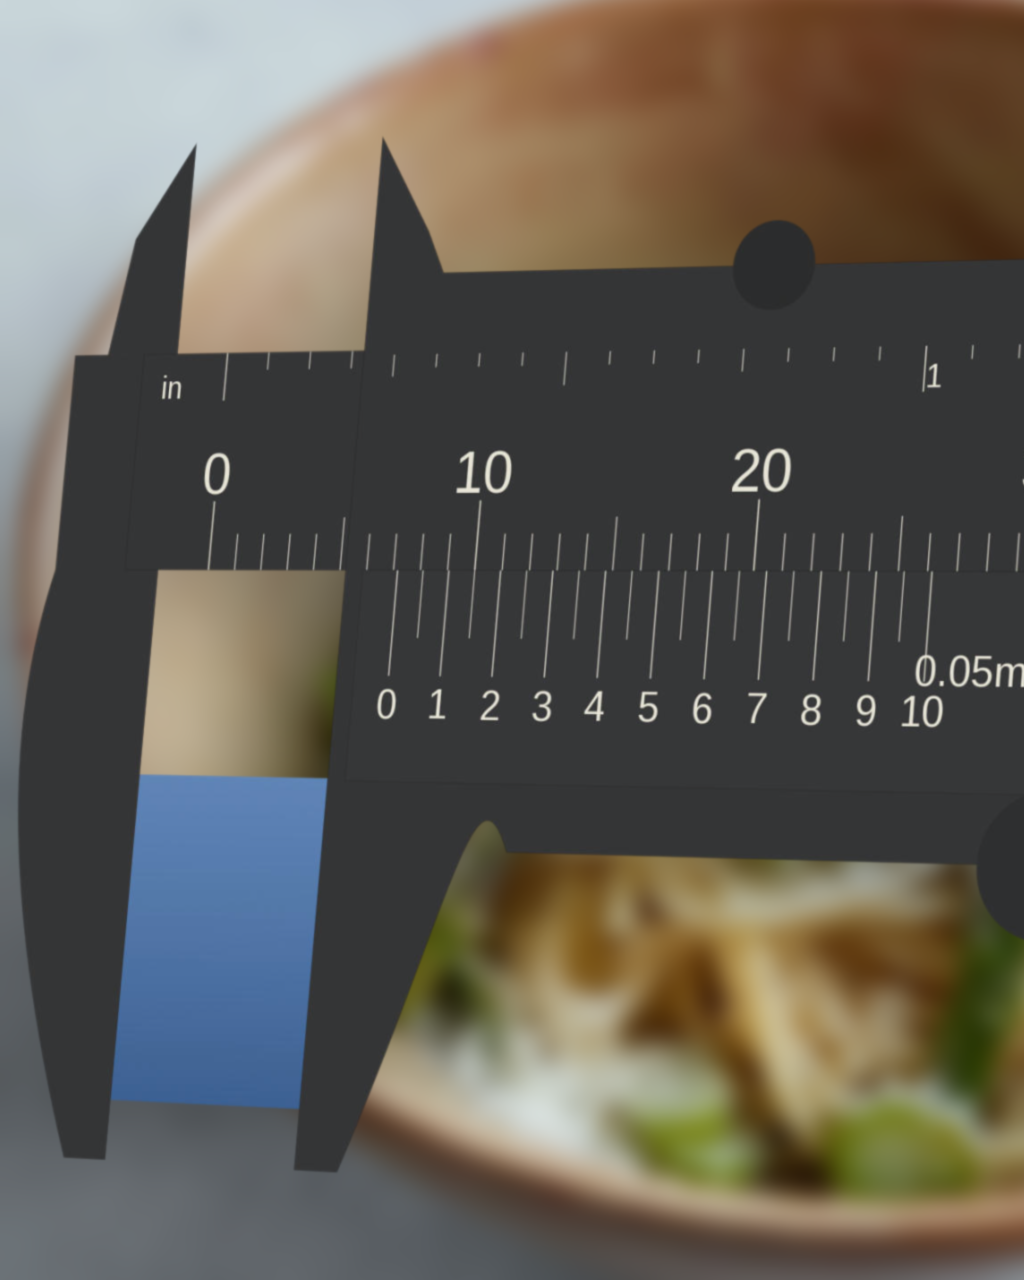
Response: 7.15; mm
